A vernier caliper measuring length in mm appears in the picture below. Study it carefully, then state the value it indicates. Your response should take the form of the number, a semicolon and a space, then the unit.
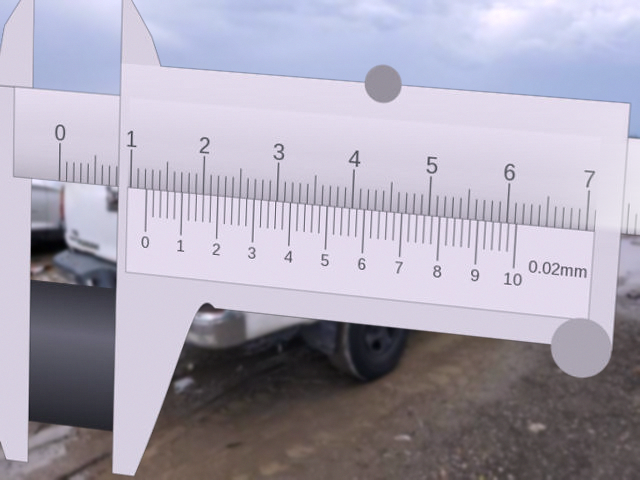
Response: 12.2; mm
